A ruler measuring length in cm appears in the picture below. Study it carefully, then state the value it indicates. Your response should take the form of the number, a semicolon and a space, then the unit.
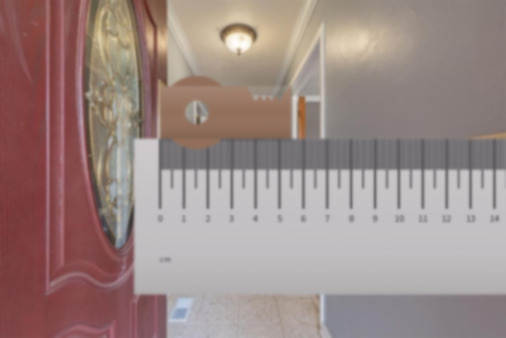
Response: 5.5; cm
